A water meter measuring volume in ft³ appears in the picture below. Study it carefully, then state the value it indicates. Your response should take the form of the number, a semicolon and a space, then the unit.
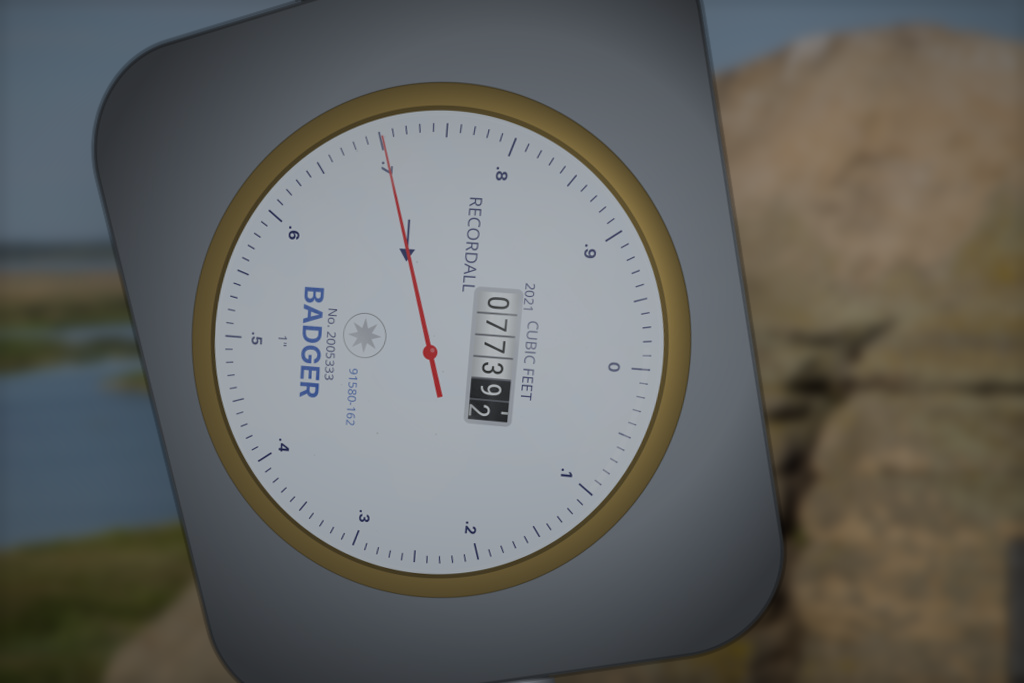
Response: 77391.70; ft³
